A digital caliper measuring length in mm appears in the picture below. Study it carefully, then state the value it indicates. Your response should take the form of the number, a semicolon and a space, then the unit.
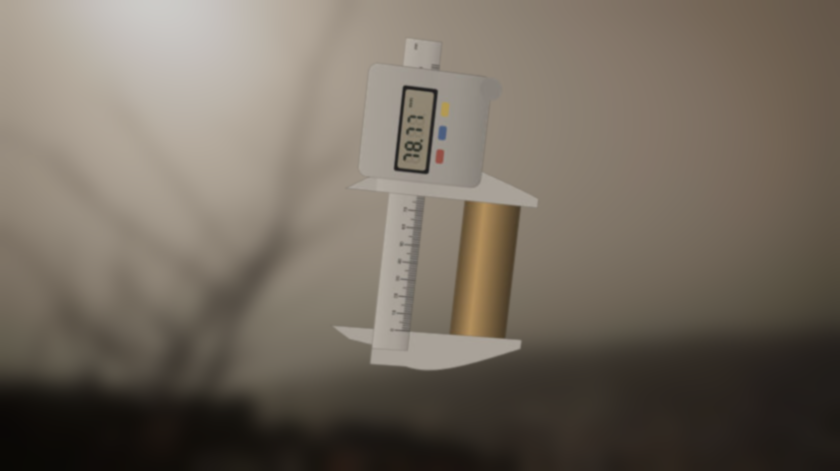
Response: 78.77; mm
